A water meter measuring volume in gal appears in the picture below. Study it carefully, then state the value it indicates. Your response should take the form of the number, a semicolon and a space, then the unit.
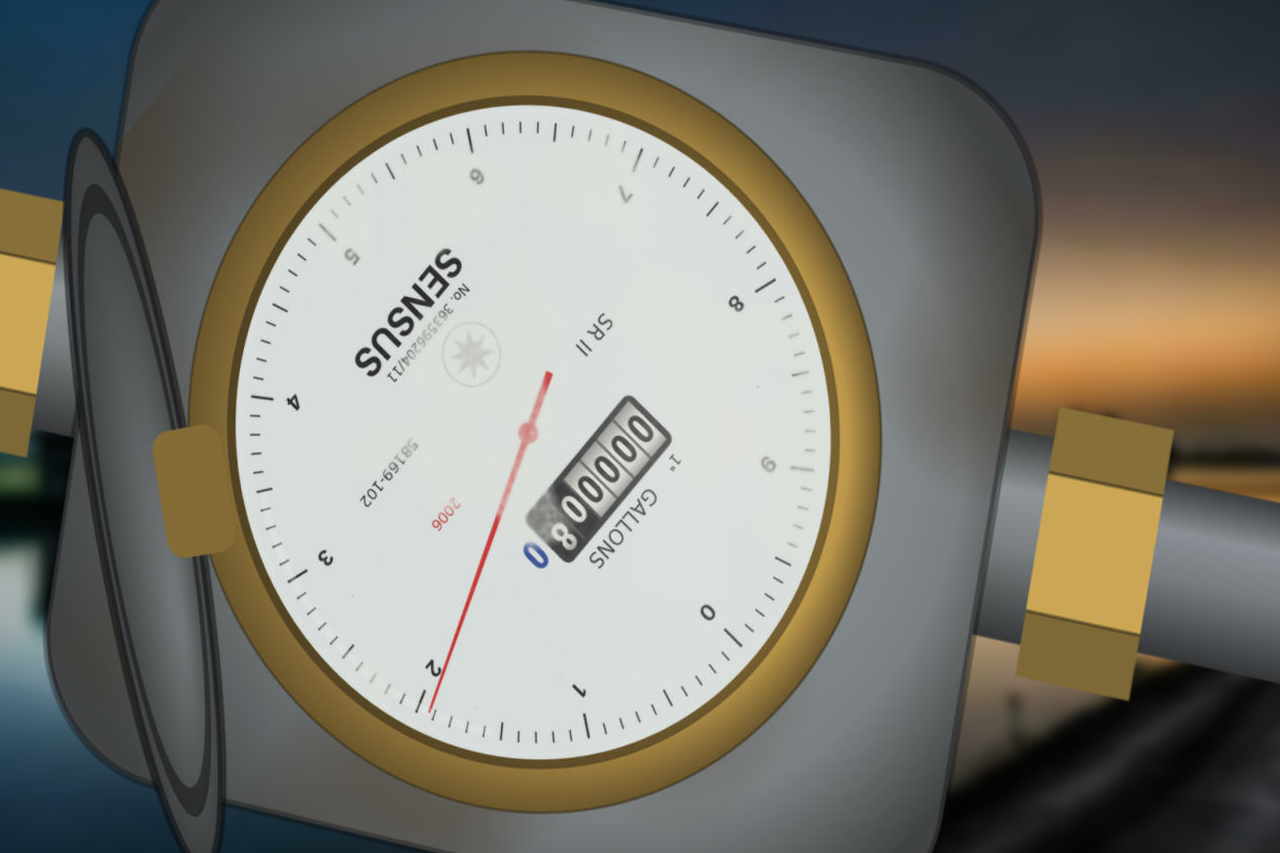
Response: 81.9; gal
